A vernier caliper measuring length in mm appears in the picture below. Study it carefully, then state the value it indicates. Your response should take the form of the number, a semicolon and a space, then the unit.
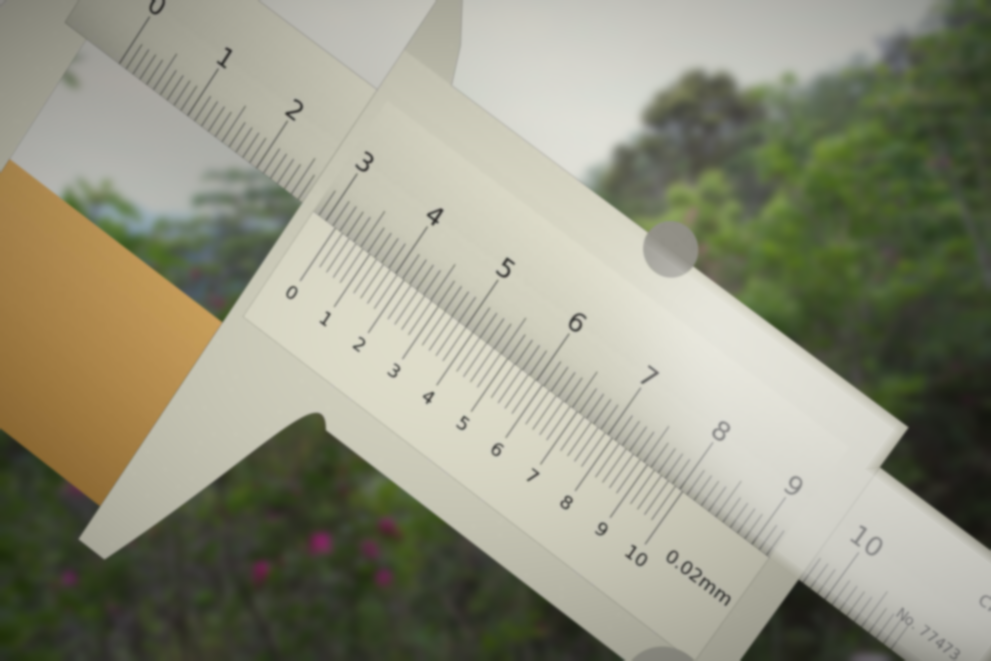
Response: 31.4; mm
